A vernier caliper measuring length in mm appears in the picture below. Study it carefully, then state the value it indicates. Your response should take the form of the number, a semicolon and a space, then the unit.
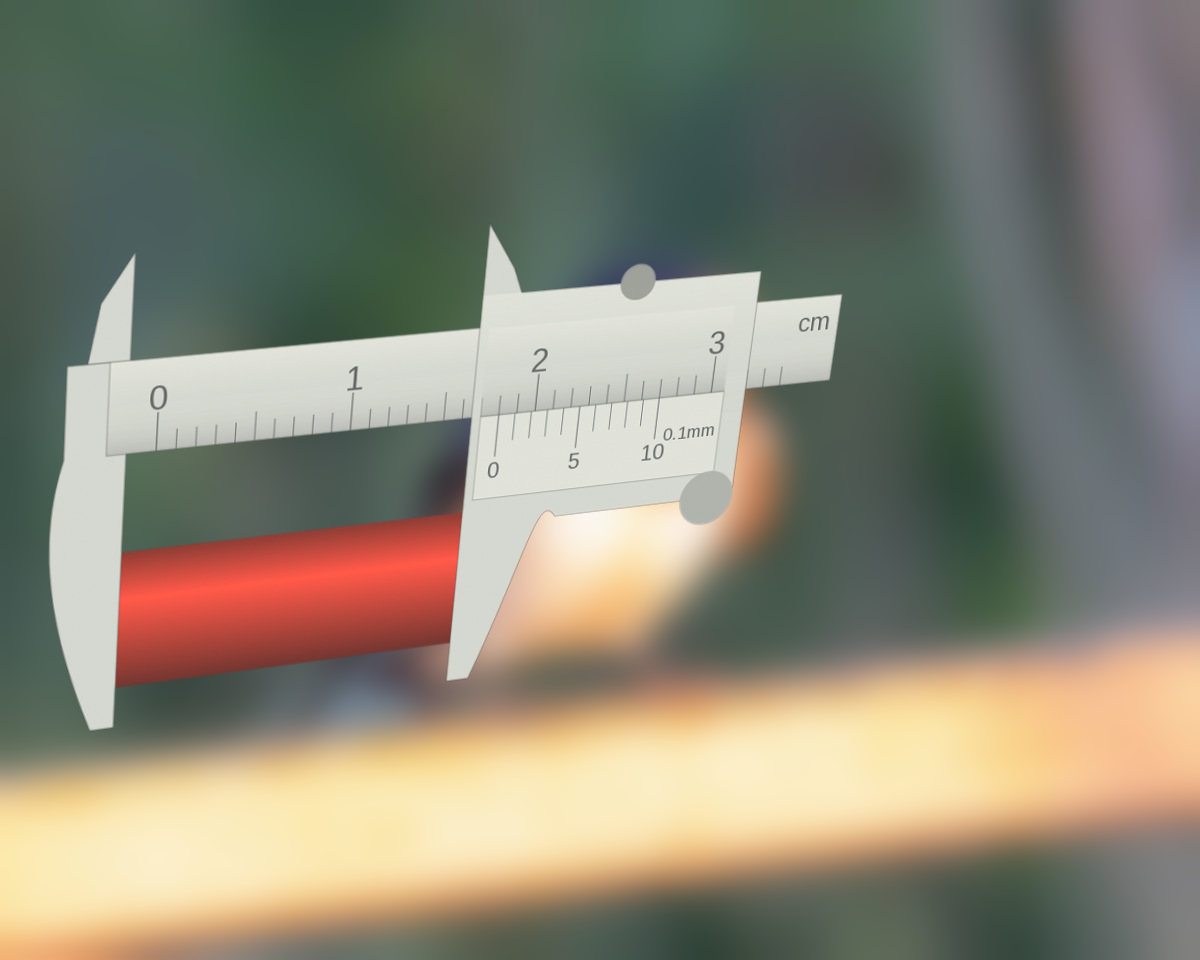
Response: 18.0; mm
